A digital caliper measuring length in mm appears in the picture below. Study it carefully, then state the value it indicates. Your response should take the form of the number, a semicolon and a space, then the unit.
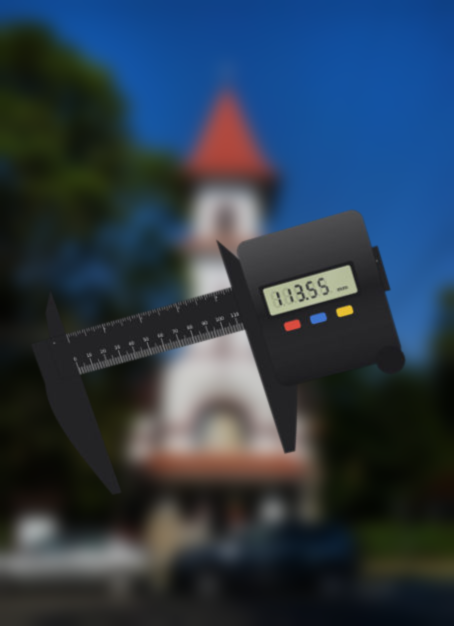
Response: 113.55; mm
